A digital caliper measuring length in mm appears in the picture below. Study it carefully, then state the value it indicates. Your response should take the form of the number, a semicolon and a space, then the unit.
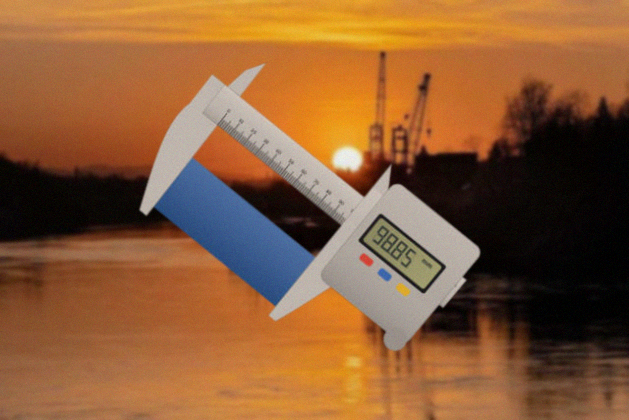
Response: 98.85; mm
